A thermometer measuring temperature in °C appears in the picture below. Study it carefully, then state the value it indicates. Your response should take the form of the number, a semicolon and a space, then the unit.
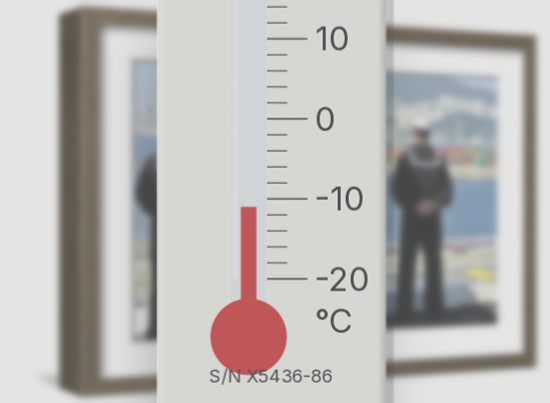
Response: -11; °C
